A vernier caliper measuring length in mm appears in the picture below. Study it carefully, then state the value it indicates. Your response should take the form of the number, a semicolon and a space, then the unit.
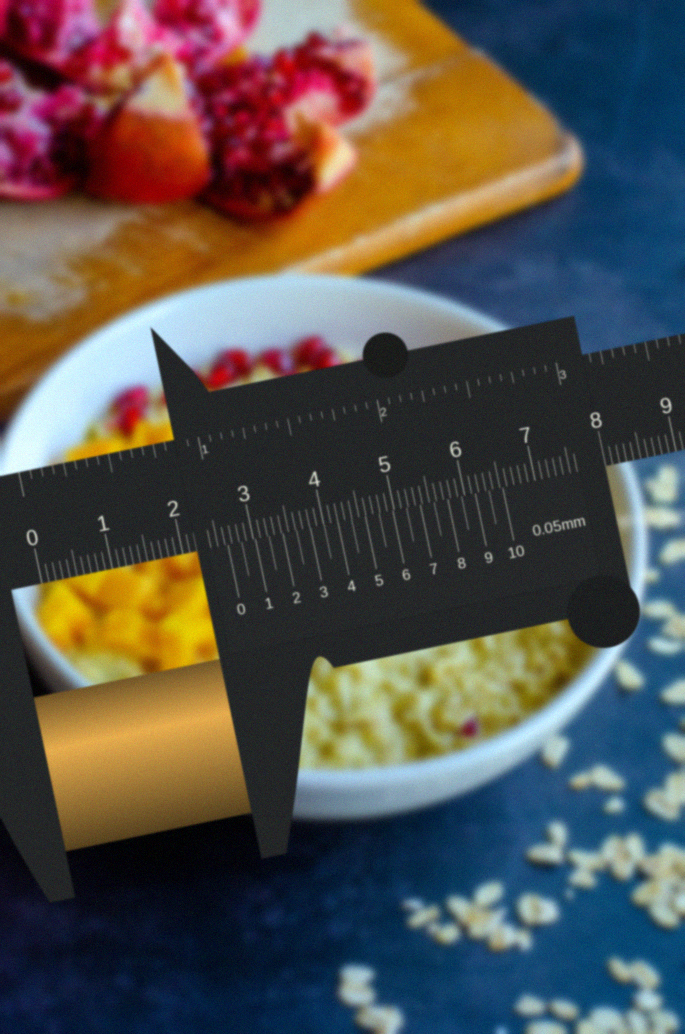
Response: 26.4; mm
